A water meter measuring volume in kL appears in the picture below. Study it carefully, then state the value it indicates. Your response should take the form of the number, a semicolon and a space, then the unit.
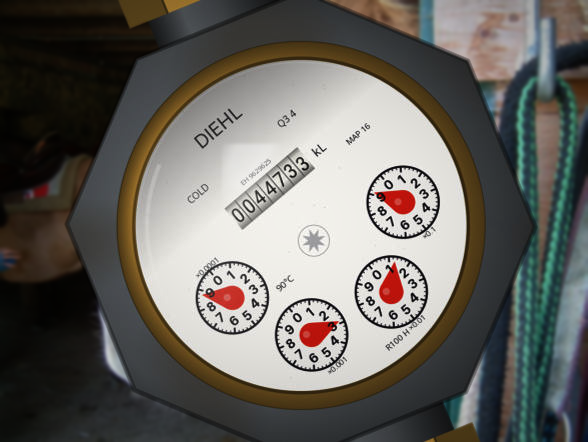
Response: 44732.9128; kL
